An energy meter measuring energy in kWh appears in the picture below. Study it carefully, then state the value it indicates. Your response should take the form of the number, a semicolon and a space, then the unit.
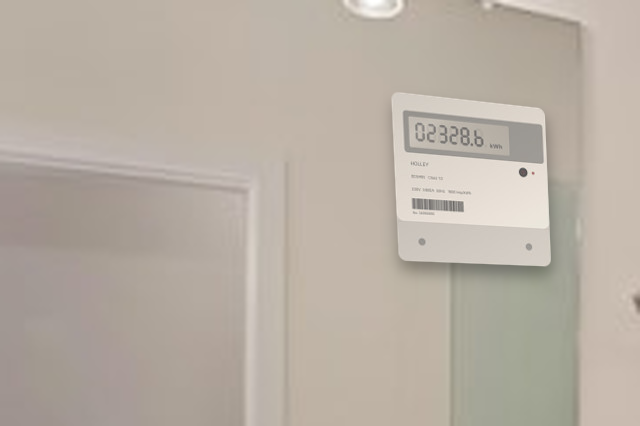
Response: 2328.6; kWh
